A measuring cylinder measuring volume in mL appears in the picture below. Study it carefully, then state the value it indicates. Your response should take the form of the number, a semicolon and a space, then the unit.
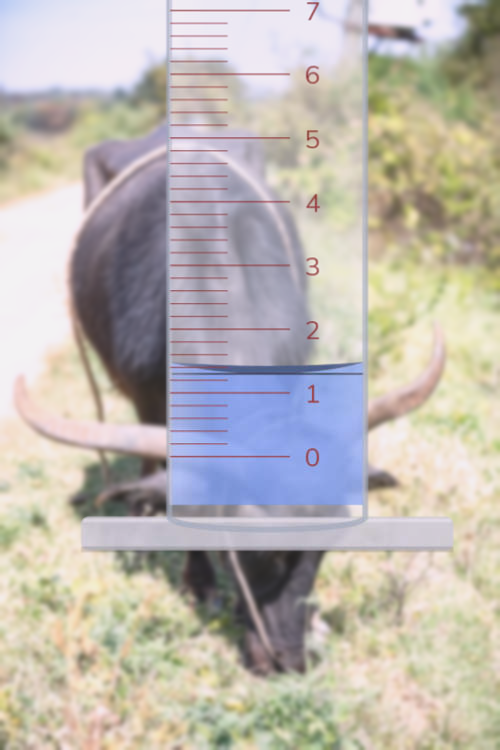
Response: 1.3; mL
